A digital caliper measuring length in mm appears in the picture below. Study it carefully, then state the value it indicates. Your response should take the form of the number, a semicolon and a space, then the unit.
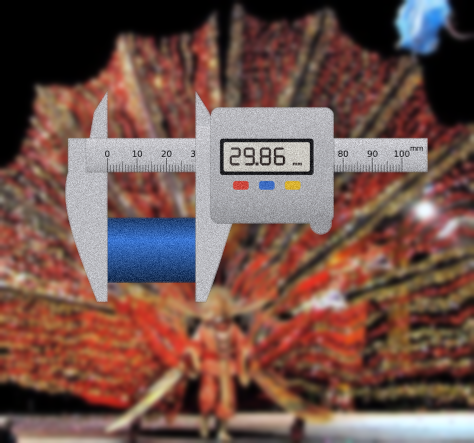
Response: 29.86; mm
